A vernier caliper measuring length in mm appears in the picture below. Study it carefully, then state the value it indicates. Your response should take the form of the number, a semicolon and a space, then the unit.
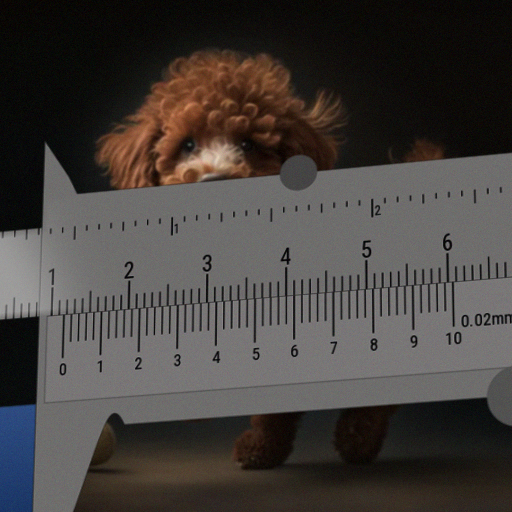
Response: 11.6; mm
